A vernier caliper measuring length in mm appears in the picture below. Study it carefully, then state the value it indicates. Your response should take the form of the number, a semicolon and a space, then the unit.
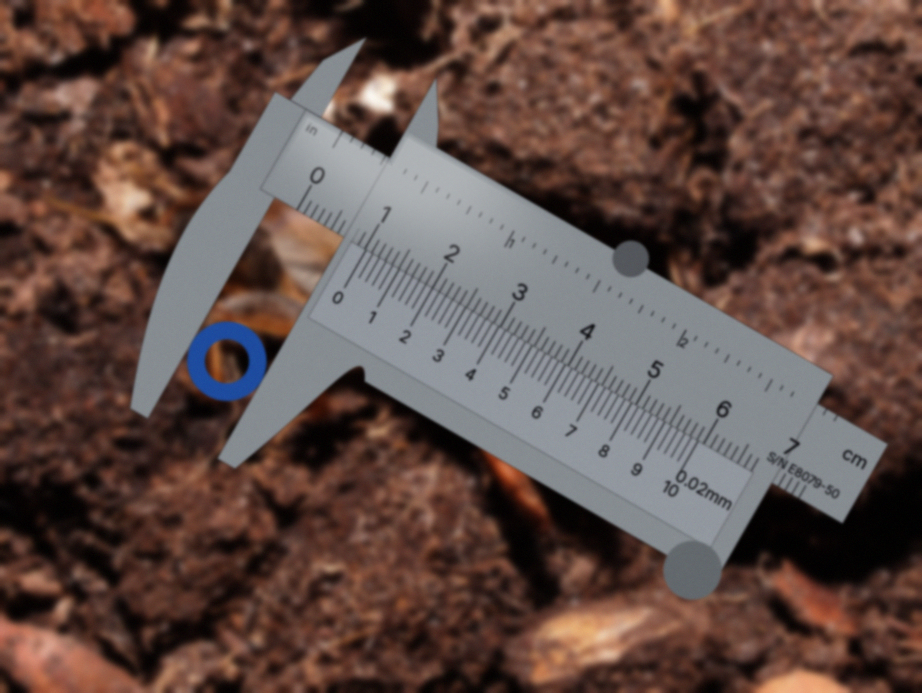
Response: 10.2; mm
